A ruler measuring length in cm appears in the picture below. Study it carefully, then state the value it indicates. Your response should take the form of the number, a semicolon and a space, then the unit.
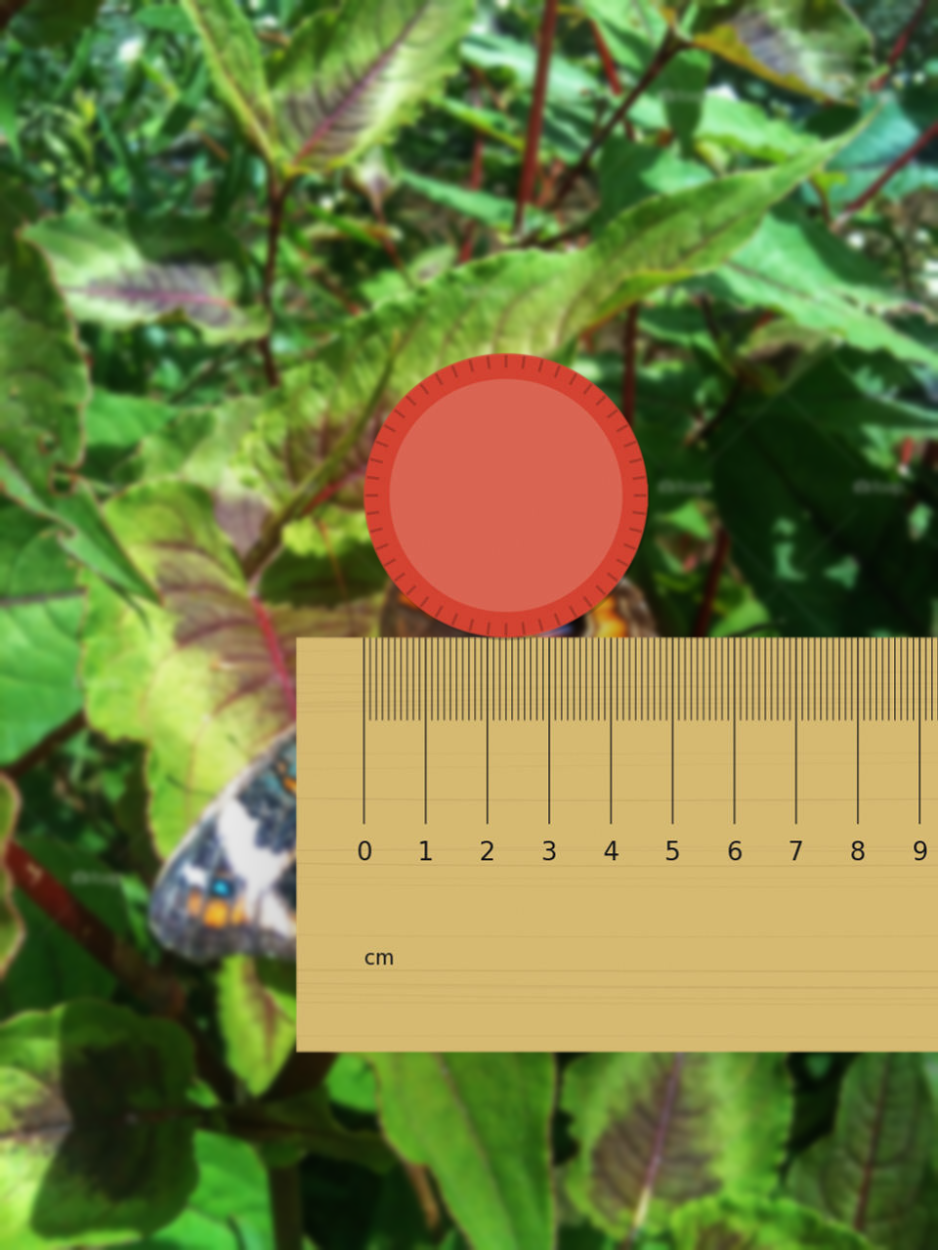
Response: 4.6; cm
